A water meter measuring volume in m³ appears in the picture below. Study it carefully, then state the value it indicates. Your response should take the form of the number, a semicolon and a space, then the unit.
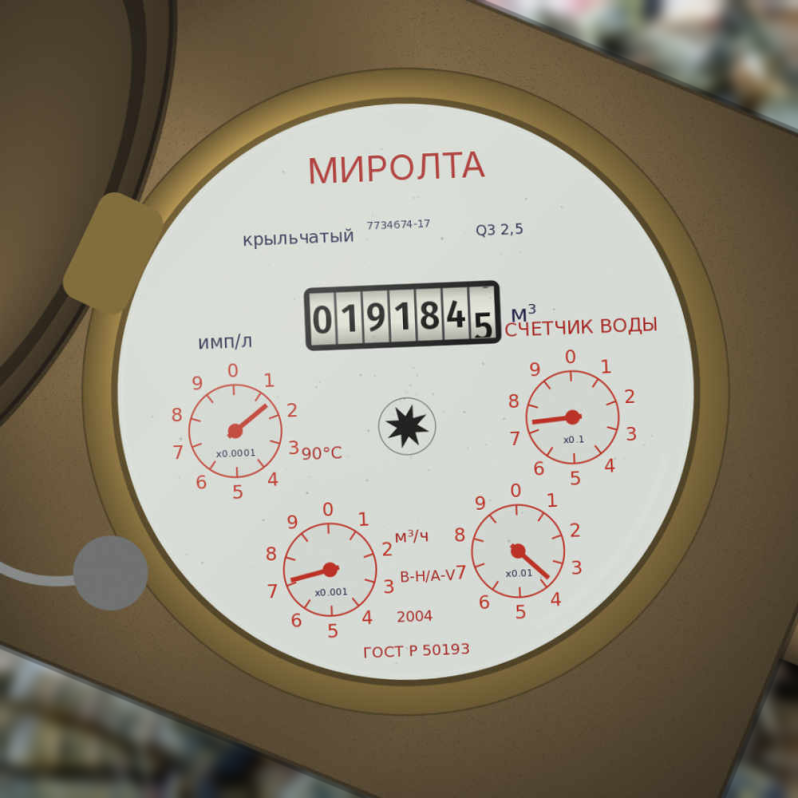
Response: 191844.7371; m³
